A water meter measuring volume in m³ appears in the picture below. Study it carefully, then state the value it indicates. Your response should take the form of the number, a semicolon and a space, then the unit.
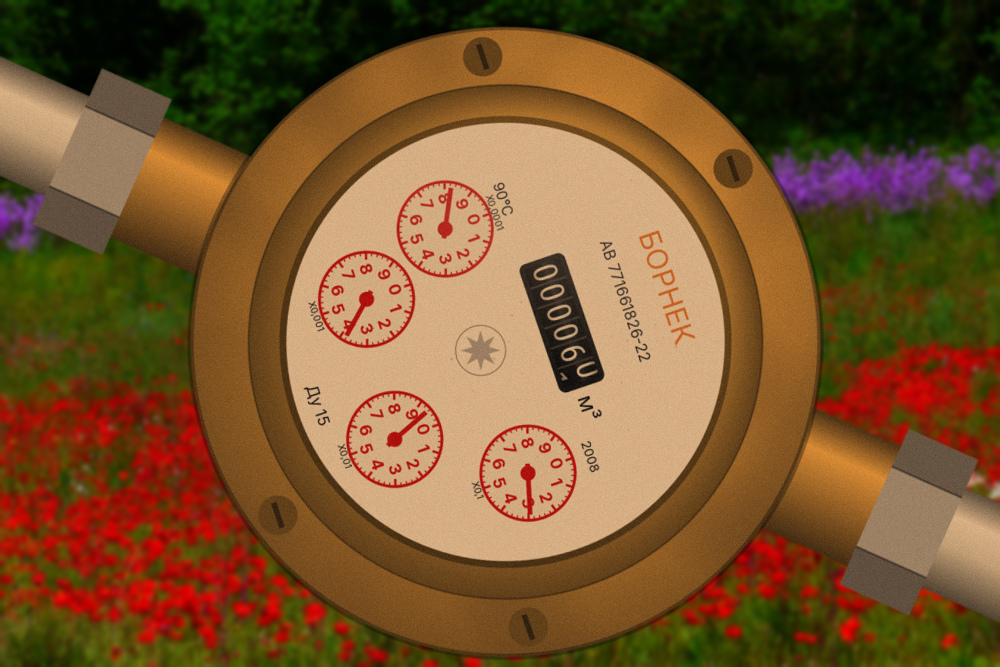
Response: 60.2938; m³
